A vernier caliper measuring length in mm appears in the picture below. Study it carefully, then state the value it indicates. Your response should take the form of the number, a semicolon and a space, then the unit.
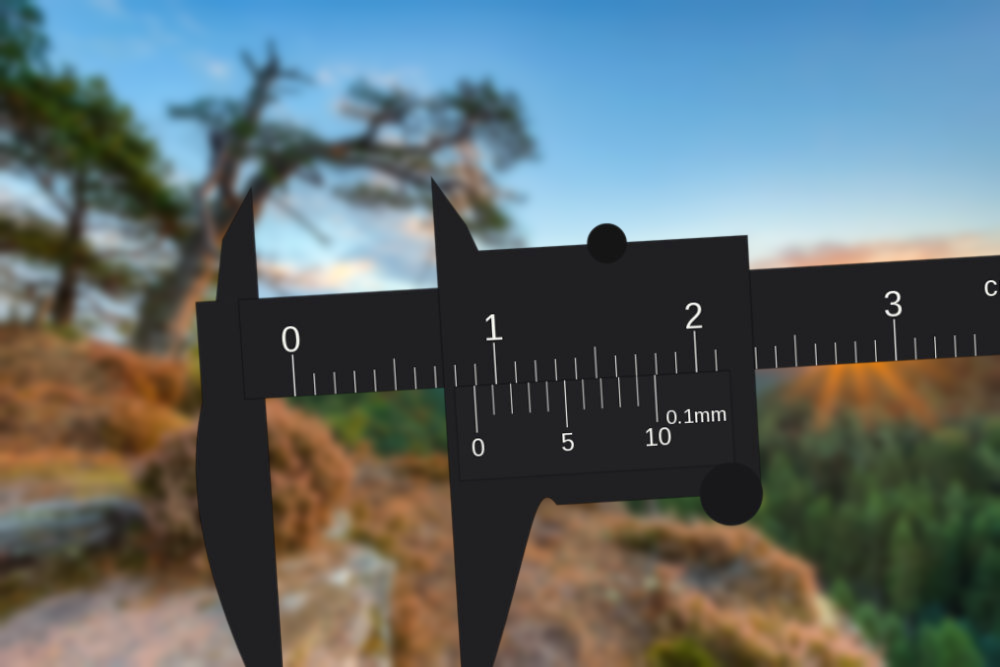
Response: 8.9; mm
